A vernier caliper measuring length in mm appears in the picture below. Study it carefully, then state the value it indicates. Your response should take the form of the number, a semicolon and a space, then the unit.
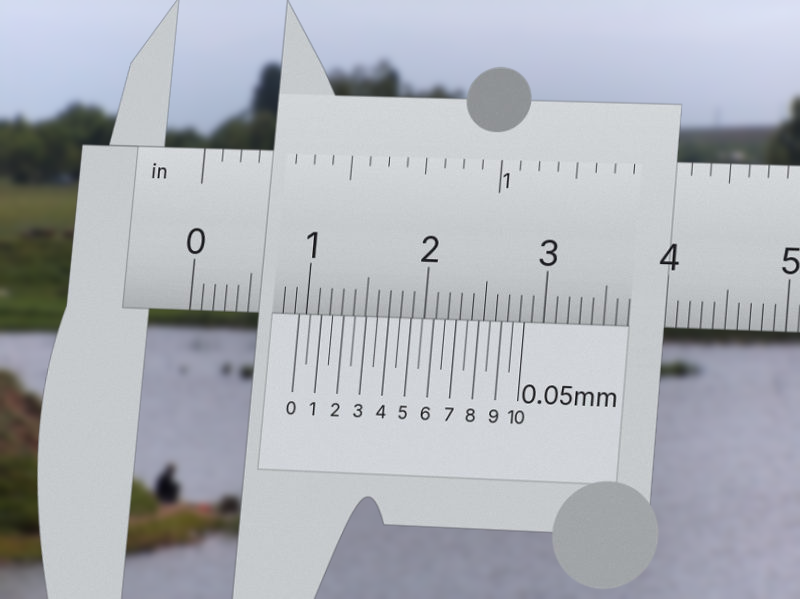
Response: 9.4; mm
